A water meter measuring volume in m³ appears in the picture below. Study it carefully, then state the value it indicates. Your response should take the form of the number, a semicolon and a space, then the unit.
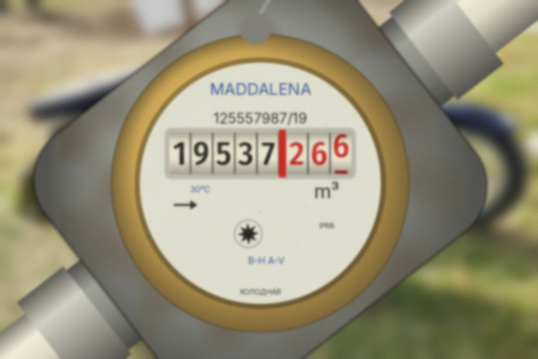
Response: 19537.266; m³
